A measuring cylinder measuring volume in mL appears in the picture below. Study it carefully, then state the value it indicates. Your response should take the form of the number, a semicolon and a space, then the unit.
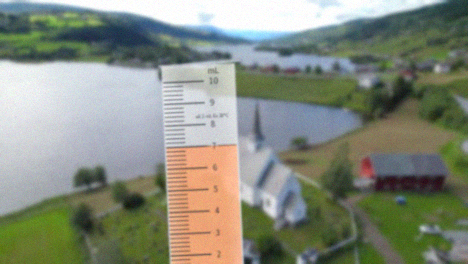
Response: 7; mL
